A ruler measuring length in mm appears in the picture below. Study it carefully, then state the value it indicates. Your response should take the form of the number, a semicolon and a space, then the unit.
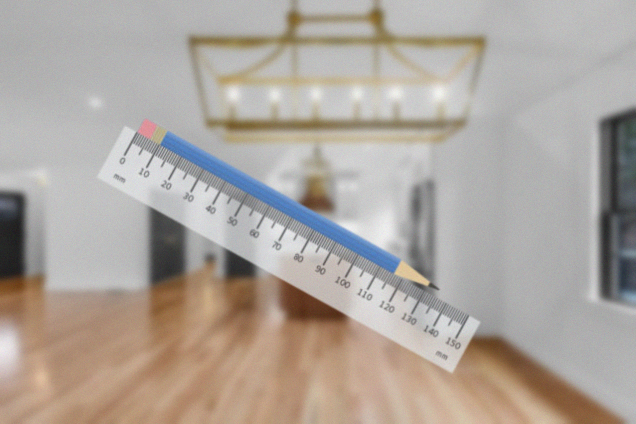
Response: 135; mm
